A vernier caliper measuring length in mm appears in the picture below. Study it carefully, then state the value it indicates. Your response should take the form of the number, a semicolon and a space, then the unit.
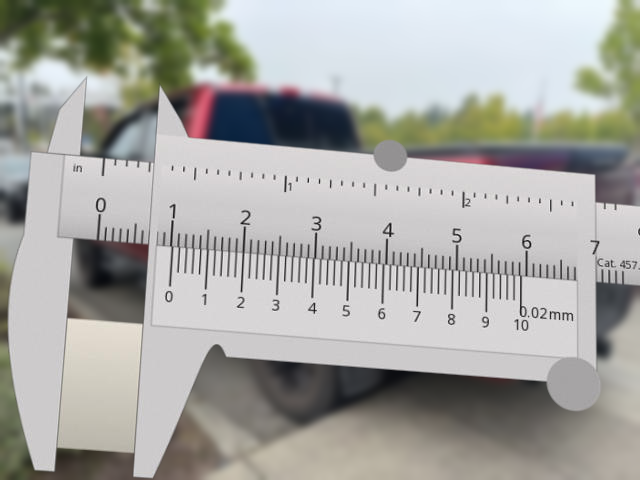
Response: 10.2; mm
